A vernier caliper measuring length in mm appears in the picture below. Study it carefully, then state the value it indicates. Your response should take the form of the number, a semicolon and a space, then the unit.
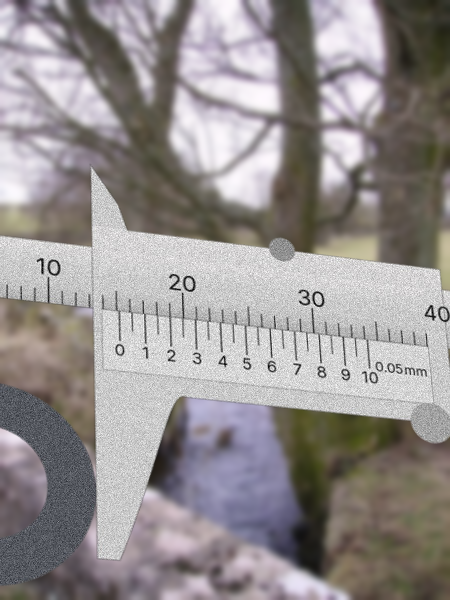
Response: 15.2; mm
